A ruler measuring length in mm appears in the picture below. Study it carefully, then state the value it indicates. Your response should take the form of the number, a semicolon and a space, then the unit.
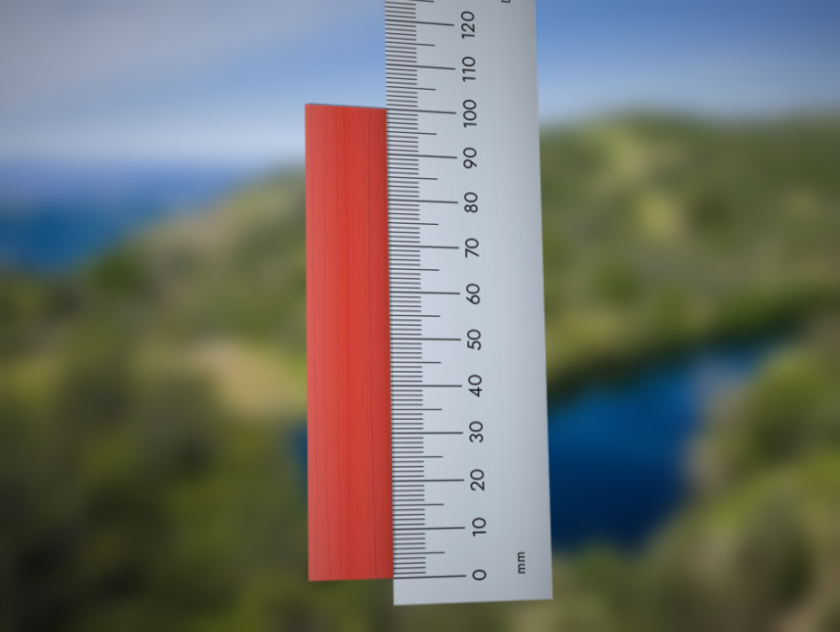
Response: 100; mm
